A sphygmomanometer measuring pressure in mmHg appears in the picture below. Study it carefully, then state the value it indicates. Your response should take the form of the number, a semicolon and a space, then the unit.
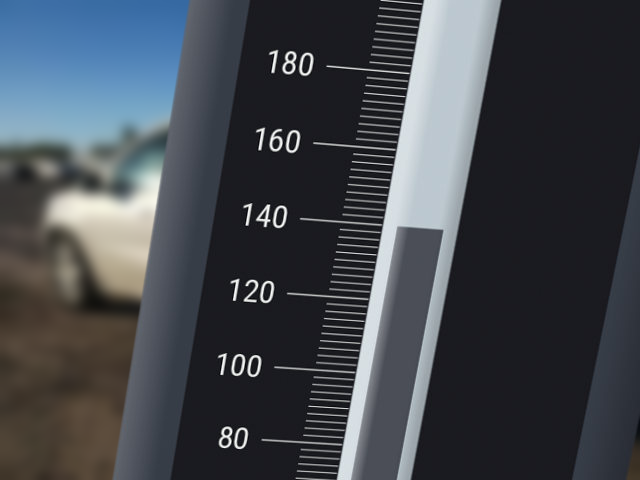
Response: 140; mmHg
